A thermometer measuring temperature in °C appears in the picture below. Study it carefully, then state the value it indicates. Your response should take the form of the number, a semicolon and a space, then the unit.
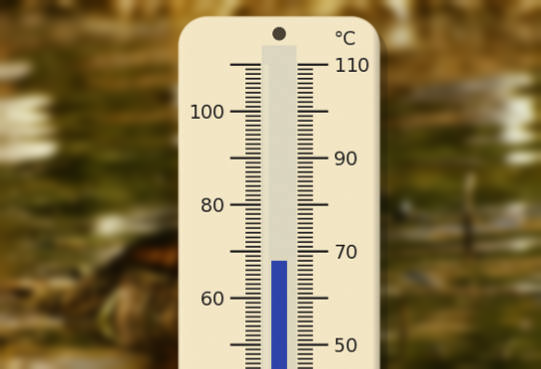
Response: 68; °C
